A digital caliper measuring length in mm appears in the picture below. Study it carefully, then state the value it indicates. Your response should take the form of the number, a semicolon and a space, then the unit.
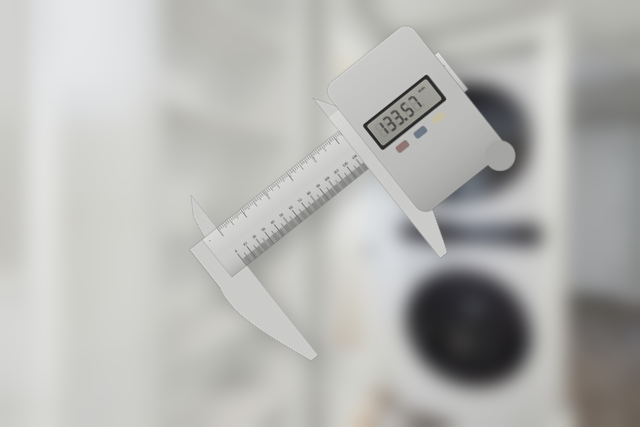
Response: 133.57; mm
